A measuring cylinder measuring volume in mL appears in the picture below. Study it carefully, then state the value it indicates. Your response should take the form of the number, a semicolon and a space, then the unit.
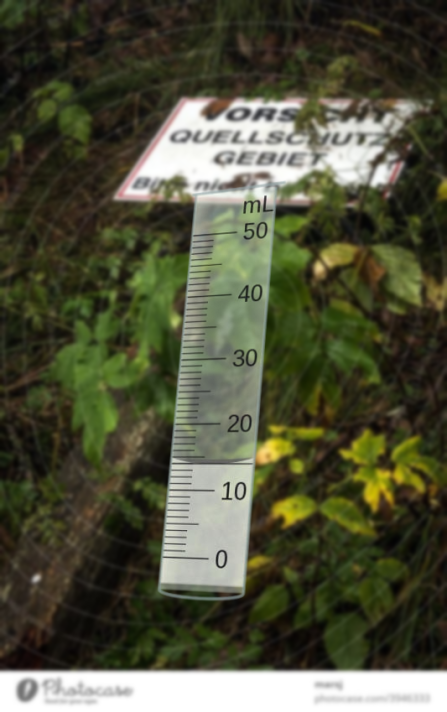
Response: 14; mL
